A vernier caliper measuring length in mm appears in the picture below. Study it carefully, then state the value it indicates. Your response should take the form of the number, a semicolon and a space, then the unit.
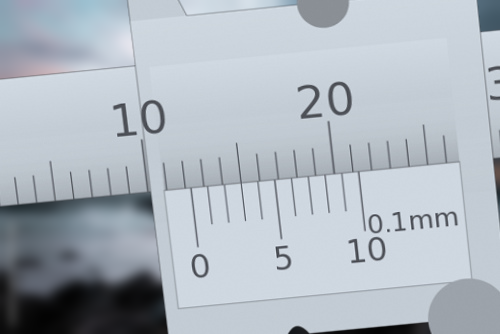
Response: 12.3; mm
